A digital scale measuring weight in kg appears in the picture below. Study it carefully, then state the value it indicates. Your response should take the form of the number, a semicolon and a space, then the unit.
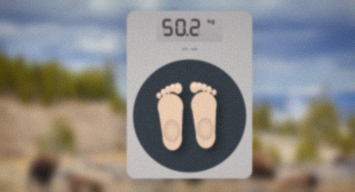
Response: 50.2; kg
